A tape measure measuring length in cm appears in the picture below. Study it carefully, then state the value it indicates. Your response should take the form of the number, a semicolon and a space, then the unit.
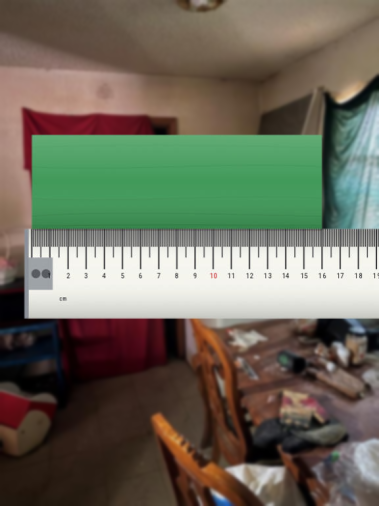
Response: 16; cm
